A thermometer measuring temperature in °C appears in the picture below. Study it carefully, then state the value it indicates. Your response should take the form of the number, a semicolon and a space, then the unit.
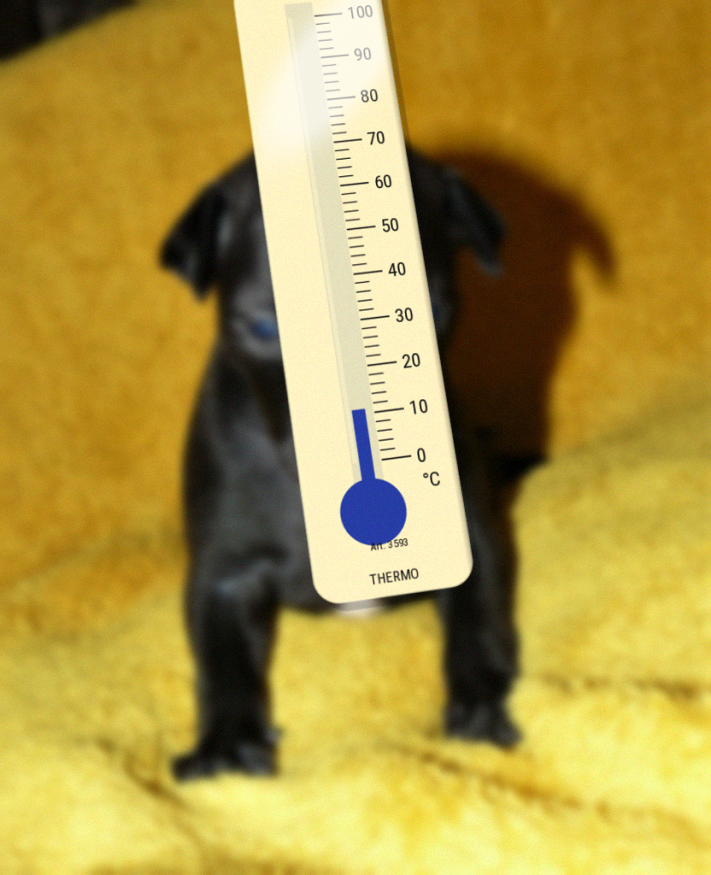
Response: 11; °C
